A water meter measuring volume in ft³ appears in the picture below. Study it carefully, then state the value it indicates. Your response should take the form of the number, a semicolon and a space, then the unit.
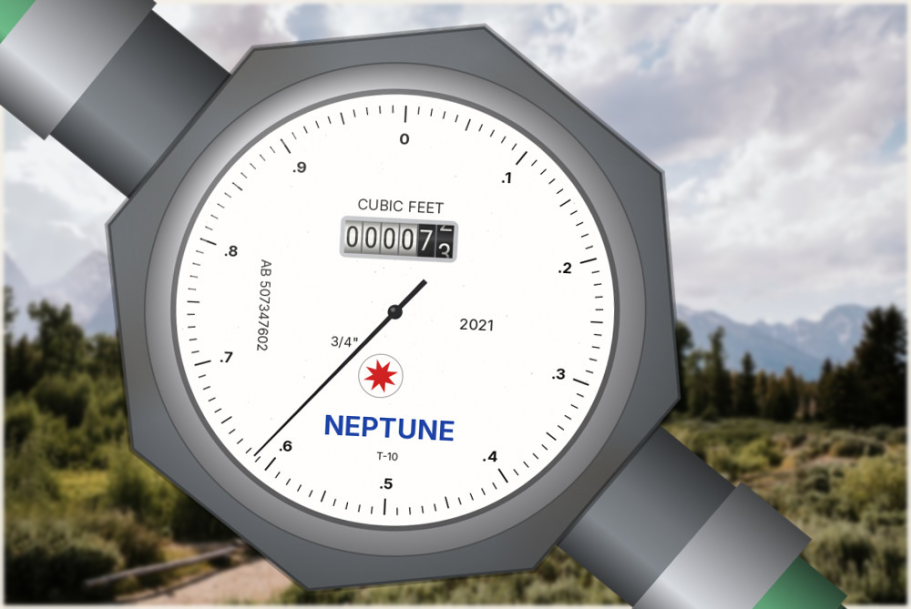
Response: 72.61; ft³
